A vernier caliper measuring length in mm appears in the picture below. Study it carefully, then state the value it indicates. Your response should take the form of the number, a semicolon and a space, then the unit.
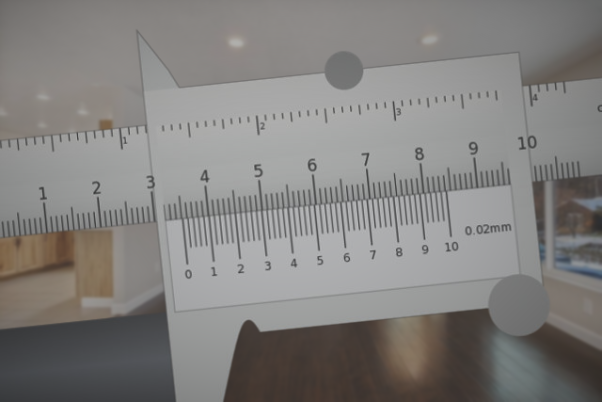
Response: 35.2; mm
